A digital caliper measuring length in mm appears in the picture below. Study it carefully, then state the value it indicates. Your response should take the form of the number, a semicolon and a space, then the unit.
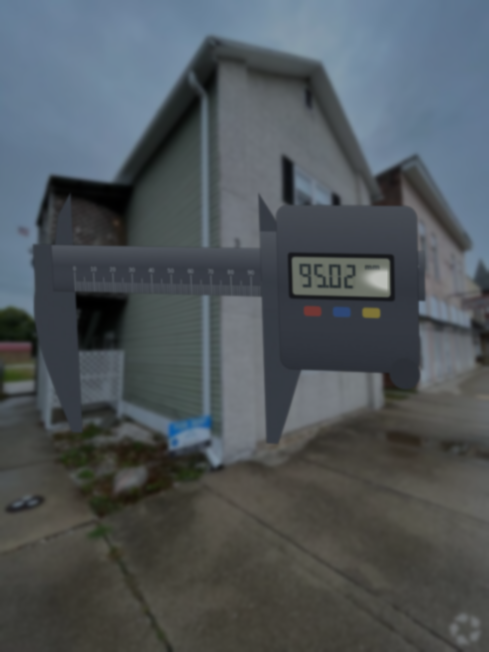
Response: 95.02; mm
